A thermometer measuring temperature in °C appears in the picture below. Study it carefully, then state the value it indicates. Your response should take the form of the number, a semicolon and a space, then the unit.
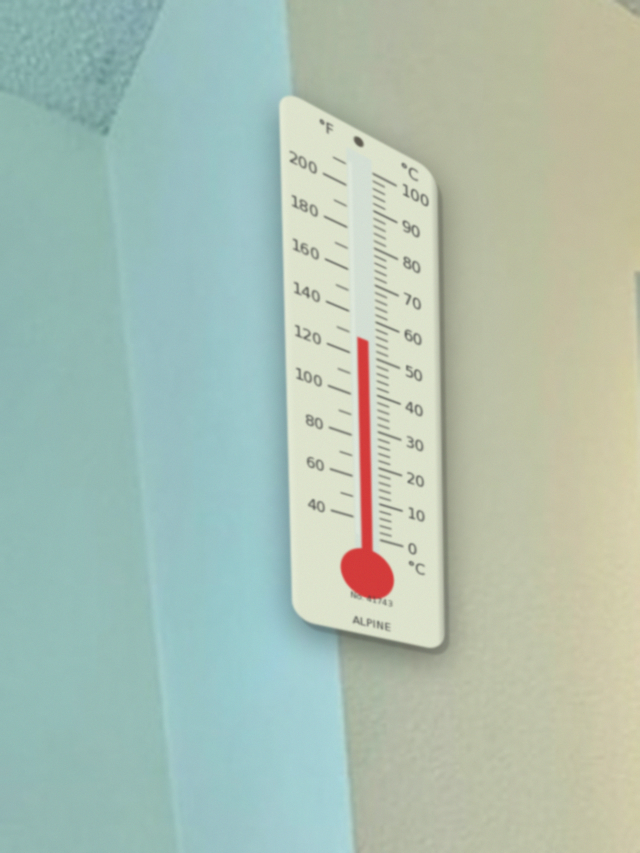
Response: 54; °C
